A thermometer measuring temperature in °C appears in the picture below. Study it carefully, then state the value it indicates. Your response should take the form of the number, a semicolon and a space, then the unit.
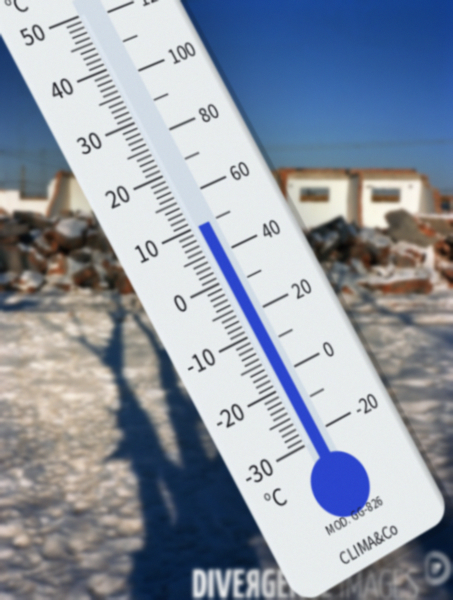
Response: 10; °C
